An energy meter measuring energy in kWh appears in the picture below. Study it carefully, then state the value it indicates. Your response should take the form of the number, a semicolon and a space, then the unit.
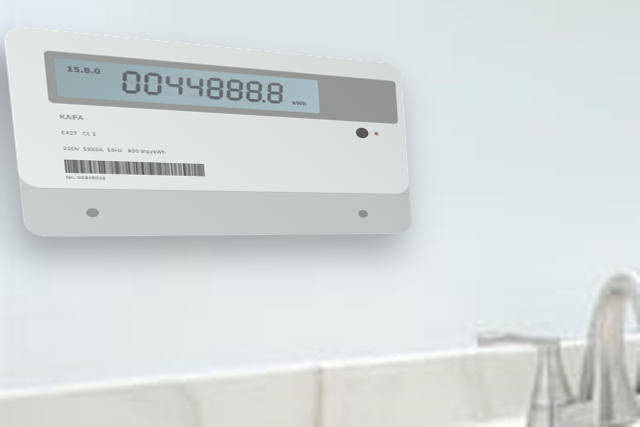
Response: 44888.8; kWh
